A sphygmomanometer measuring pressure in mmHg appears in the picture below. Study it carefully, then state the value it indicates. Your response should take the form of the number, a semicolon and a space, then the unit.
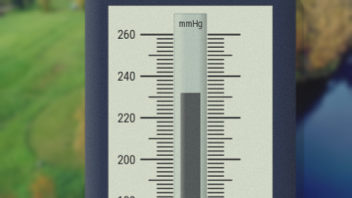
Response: 232; mmHg
